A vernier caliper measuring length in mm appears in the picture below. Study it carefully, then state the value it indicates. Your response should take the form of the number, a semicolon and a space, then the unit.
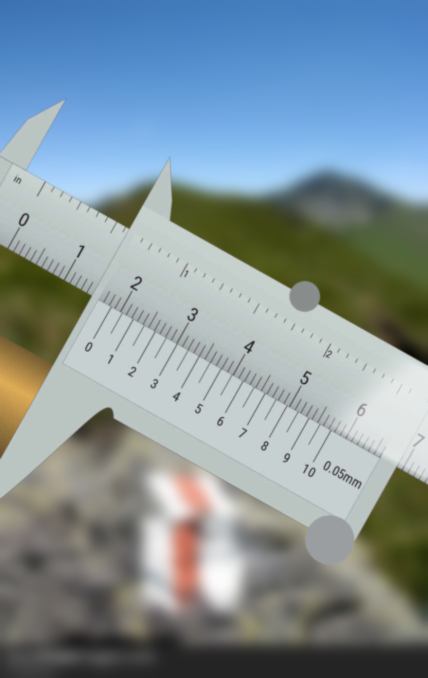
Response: 18.4; mm
